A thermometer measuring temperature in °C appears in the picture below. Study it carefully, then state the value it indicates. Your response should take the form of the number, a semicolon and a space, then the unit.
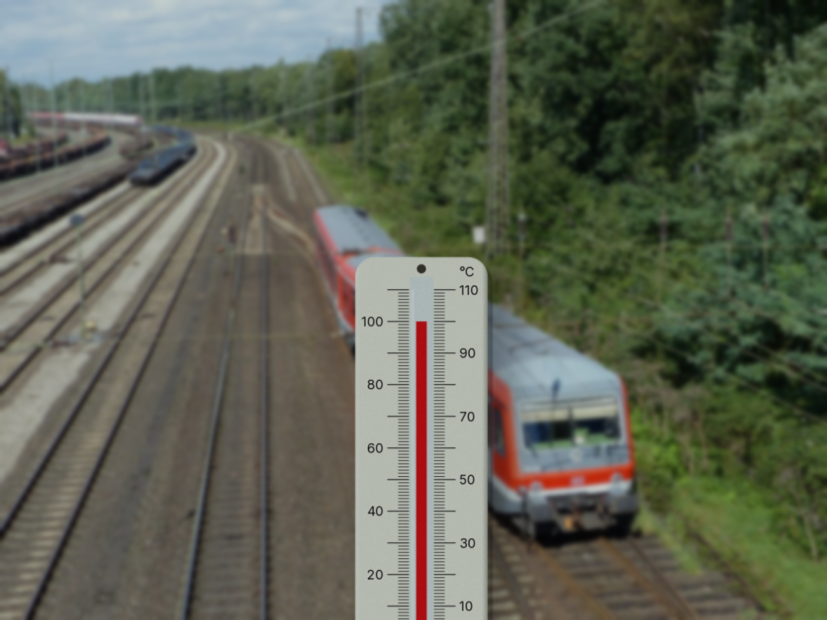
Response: 100; °C
